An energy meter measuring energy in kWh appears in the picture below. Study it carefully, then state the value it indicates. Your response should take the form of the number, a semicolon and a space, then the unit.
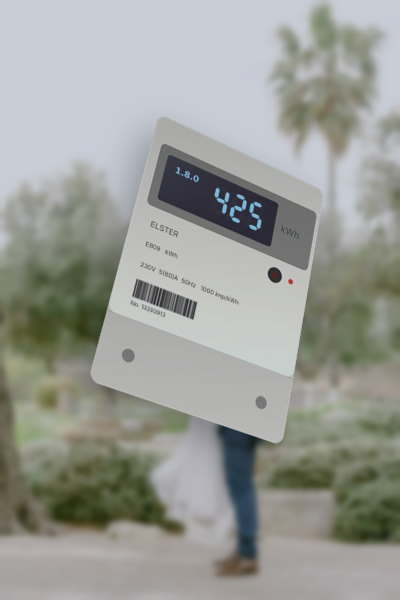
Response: 425; kWh
